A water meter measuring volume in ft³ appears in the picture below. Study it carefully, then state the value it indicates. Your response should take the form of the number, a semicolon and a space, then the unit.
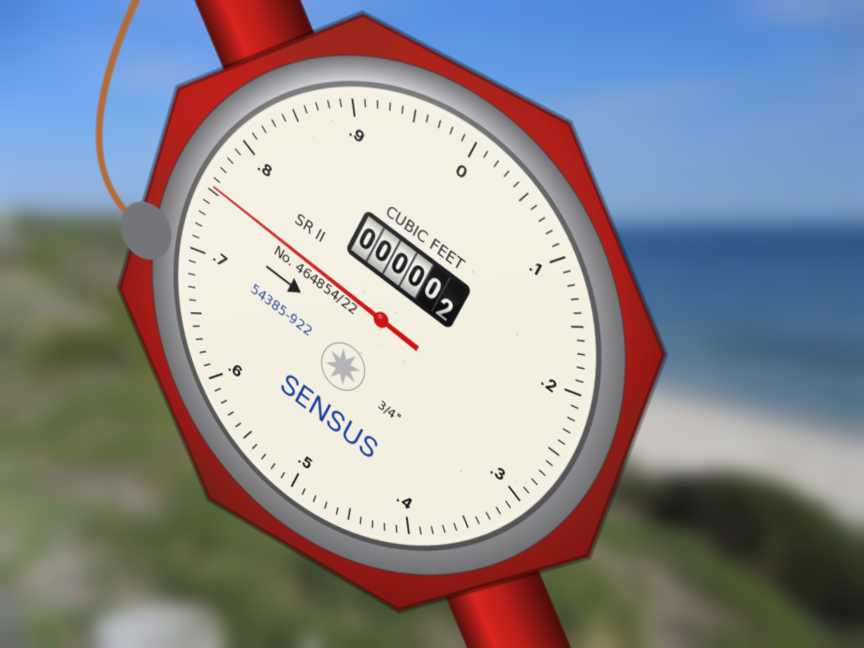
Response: 1.75; ft³
